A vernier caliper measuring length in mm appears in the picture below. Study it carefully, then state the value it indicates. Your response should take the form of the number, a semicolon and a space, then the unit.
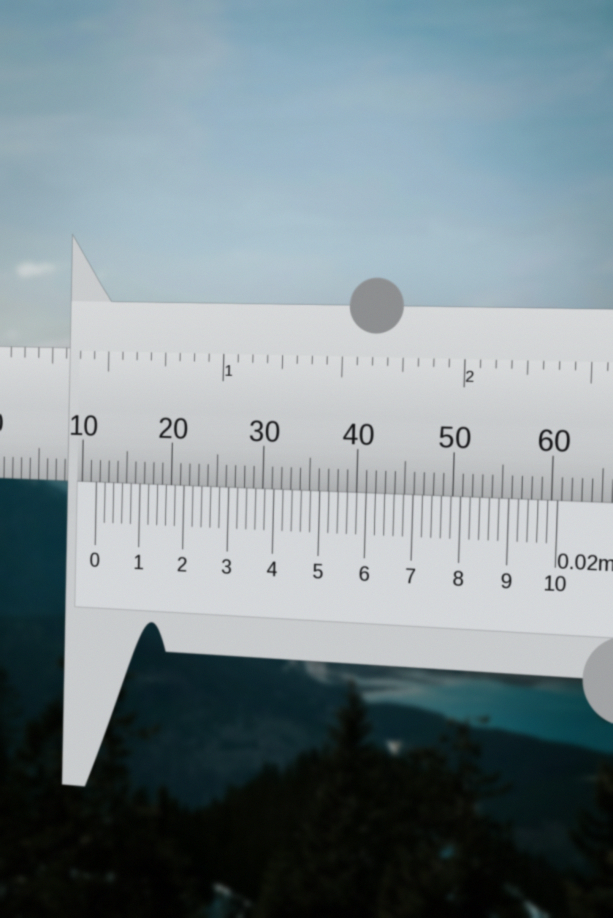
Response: 11.6; mm
